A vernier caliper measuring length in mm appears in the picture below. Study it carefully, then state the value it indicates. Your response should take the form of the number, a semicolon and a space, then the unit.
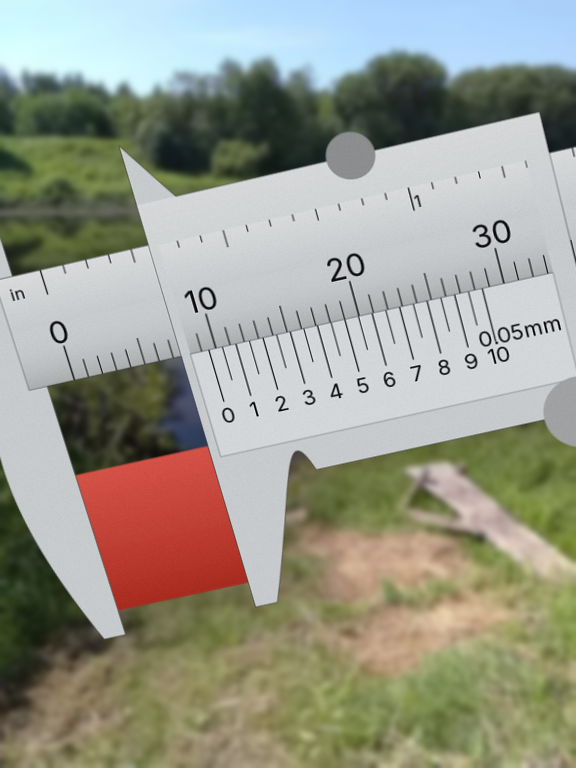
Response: 9.5; mm
